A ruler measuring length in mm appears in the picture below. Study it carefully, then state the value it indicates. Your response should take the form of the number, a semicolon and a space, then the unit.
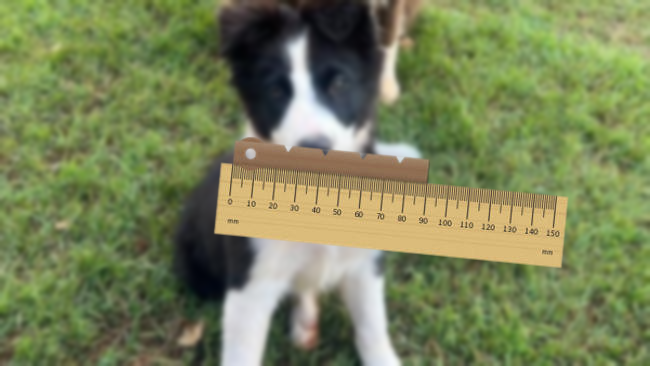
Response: 90; mm
